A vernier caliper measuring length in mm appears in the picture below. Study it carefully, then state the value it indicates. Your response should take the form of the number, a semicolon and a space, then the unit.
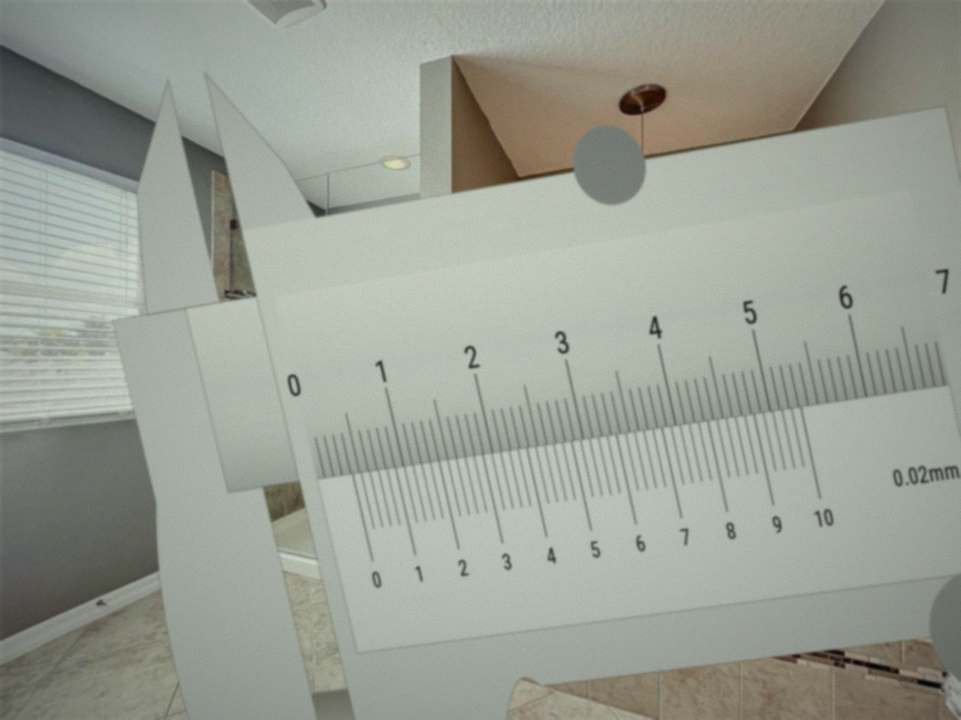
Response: 4.2; mm
